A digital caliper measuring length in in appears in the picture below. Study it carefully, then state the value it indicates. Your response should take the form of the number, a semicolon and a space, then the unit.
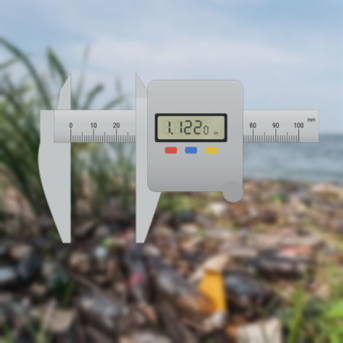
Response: 1.1220; in
